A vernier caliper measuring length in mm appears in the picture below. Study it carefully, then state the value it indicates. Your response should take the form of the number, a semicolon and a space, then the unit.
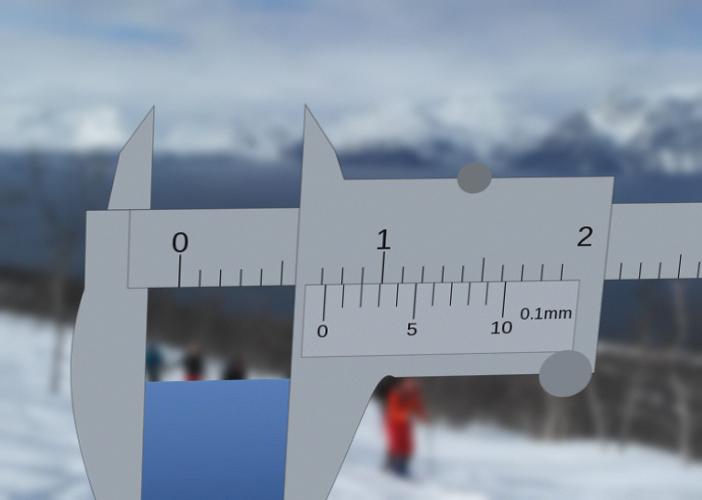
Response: 7.2; mm
